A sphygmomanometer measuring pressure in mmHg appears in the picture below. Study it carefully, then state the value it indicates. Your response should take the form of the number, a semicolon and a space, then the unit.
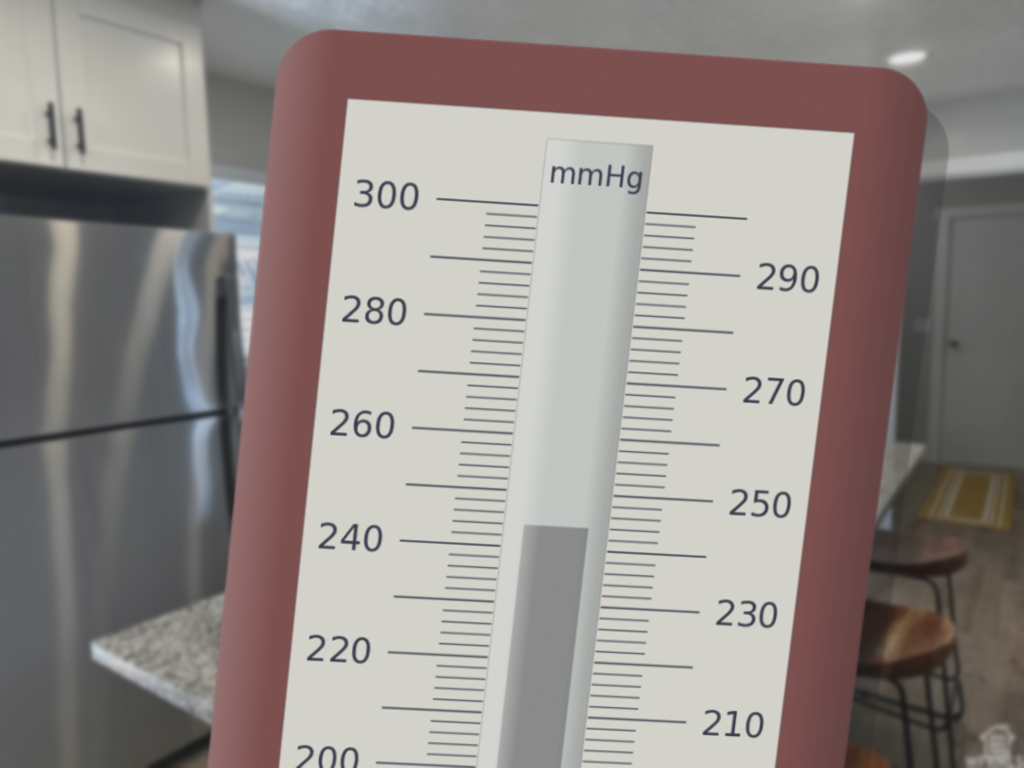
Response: 244; mmHg
